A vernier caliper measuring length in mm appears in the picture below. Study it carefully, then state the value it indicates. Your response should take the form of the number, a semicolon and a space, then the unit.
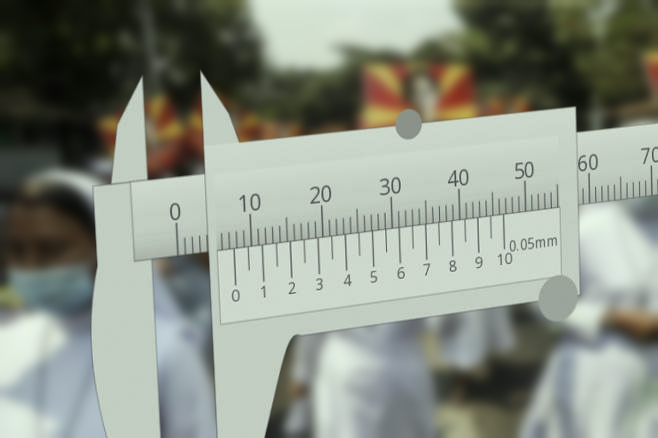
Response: 7.6; mm
